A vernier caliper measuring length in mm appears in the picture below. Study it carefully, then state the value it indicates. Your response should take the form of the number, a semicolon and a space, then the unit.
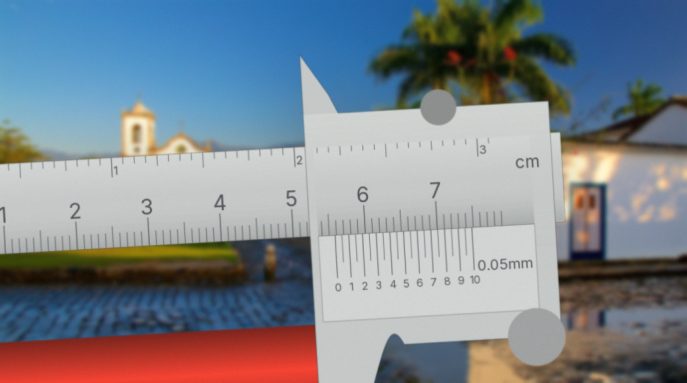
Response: 55.8; mm
